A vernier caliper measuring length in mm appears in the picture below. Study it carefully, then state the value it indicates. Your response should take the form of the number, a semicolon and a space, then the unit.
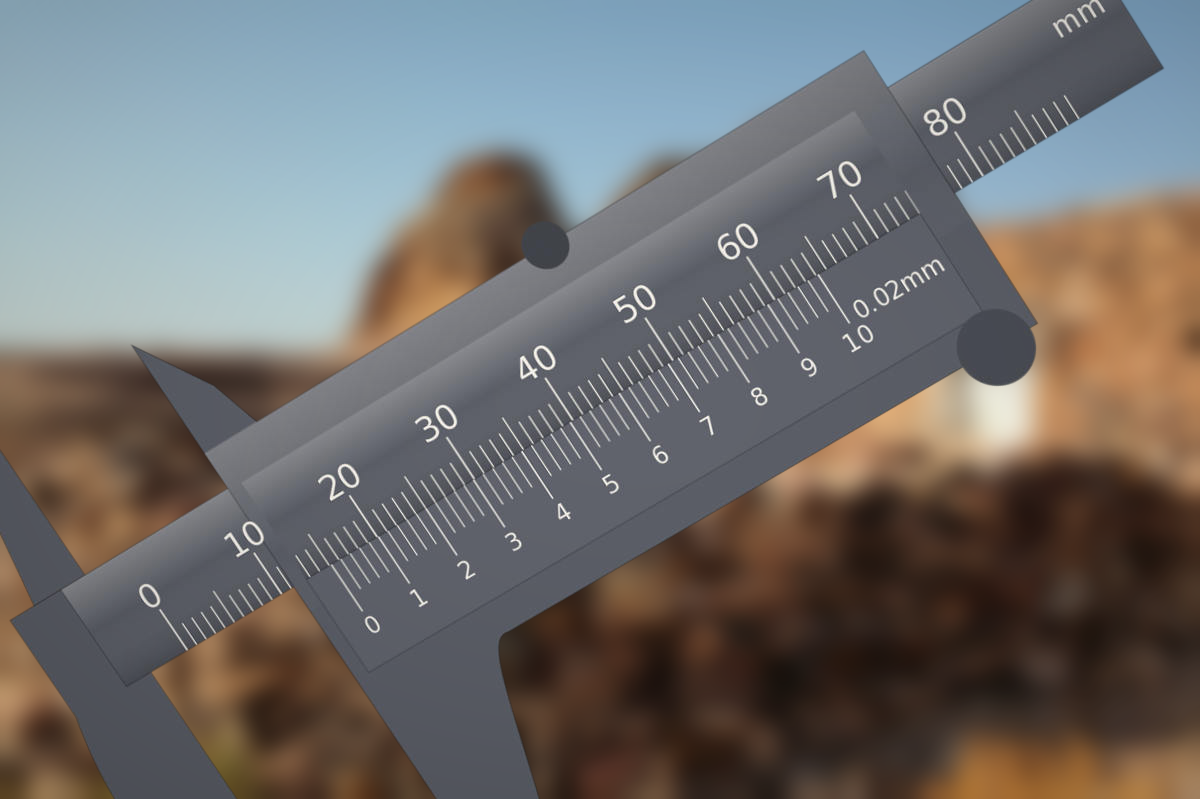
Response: 15.2; mm
